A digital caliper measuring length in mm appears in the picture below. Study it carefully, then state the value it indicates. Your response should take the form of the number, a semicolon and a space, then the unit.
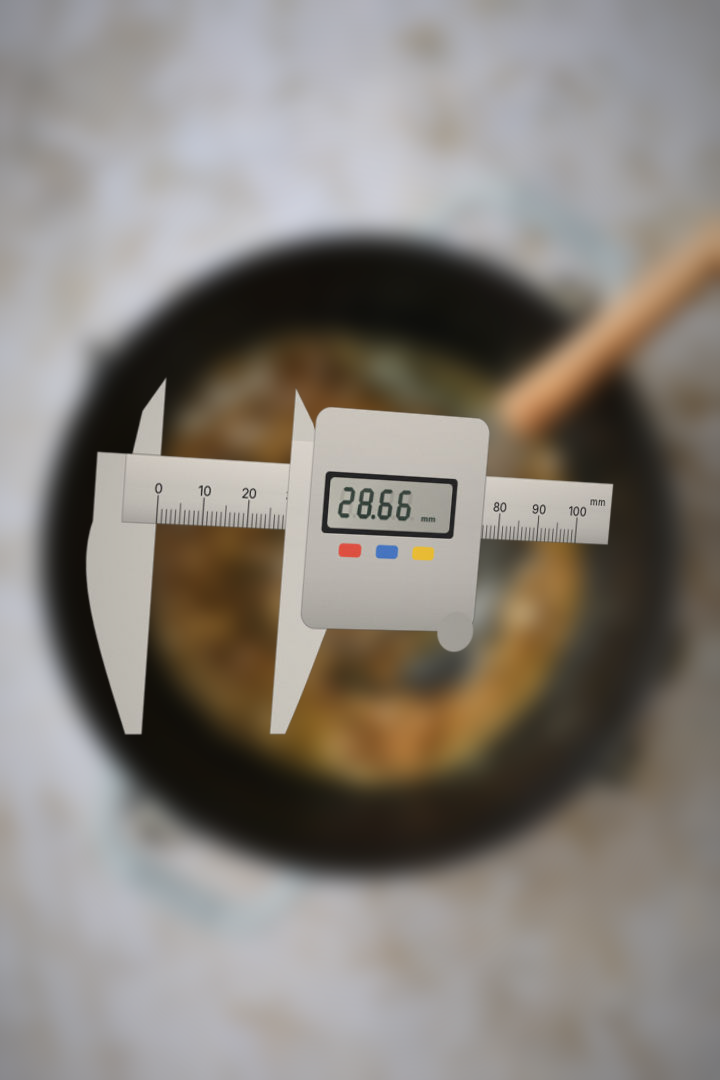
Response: 28.66; mm
